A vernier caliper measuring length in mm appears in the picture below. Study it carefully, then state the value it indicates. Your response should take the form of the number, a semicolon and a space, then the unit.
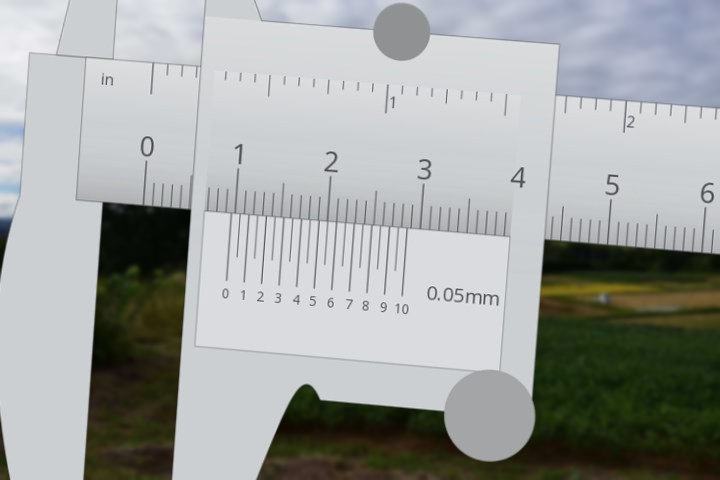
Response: 9.6; mm
